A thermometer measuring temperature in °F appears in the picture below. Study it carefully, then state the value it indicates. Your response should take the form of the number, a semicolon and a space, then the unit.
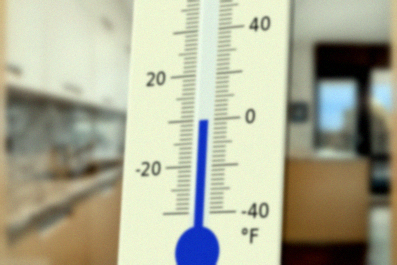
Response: 0; °F
